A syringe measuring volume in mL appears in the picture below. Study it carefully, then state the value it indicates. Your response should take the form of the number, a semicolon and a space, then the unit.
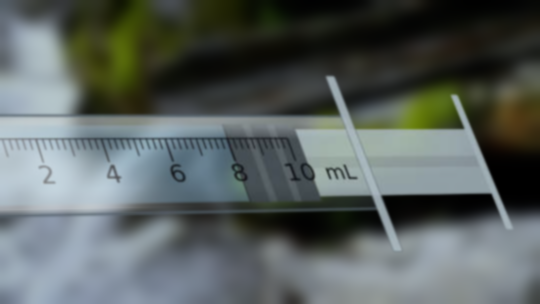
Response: 8; mL
